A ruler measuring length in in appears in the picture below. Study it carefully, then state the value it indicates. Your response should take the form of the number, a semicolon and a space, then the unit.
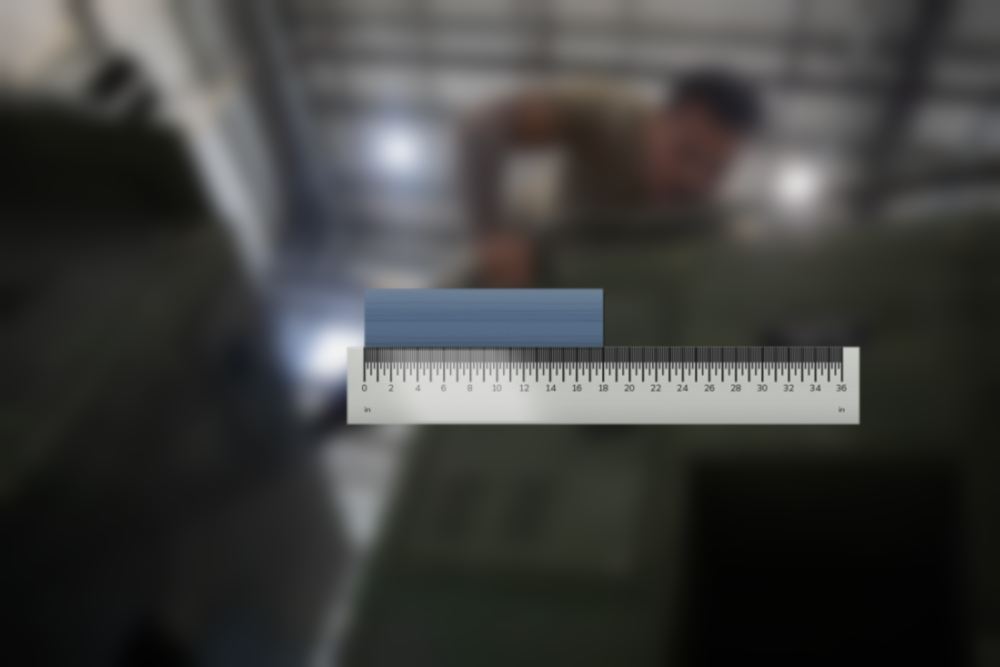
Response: 18; in
